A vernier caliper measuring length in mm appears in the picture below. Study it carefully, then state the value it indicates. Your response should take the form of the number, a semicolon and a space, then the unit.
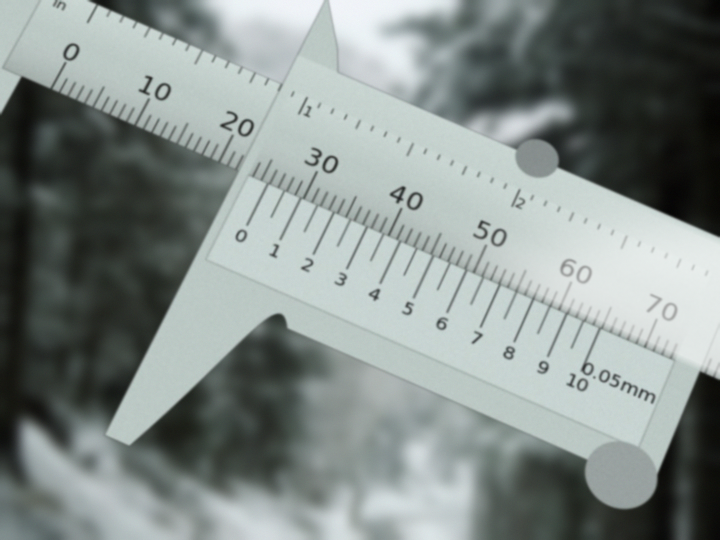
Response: 25.8; mm
